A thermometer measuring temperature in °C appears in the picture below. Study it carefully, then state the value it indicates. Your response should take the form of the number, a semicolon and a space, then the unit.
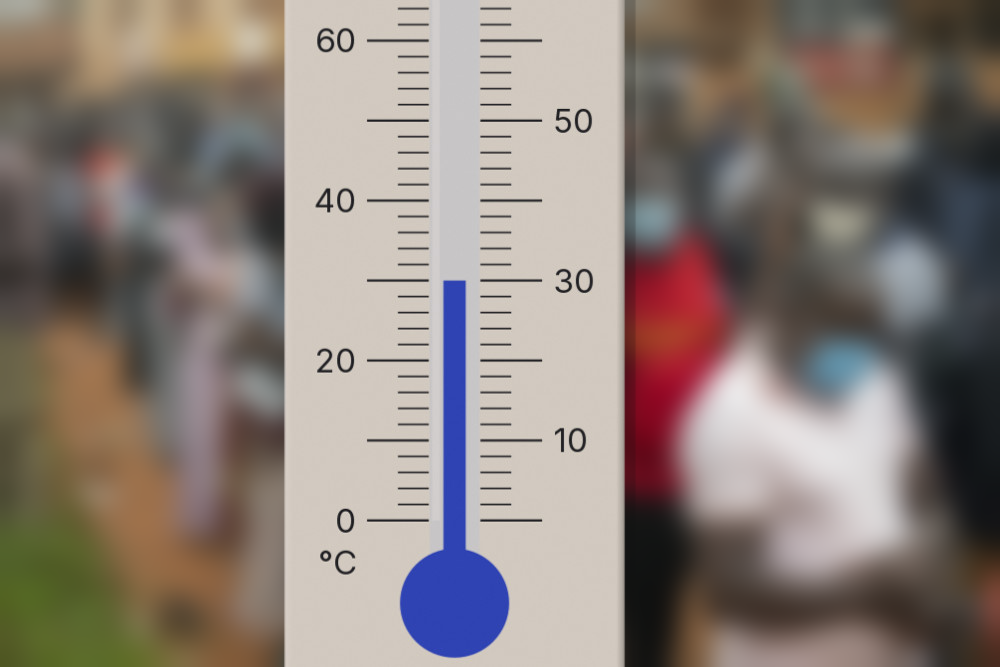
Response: 30; °C
